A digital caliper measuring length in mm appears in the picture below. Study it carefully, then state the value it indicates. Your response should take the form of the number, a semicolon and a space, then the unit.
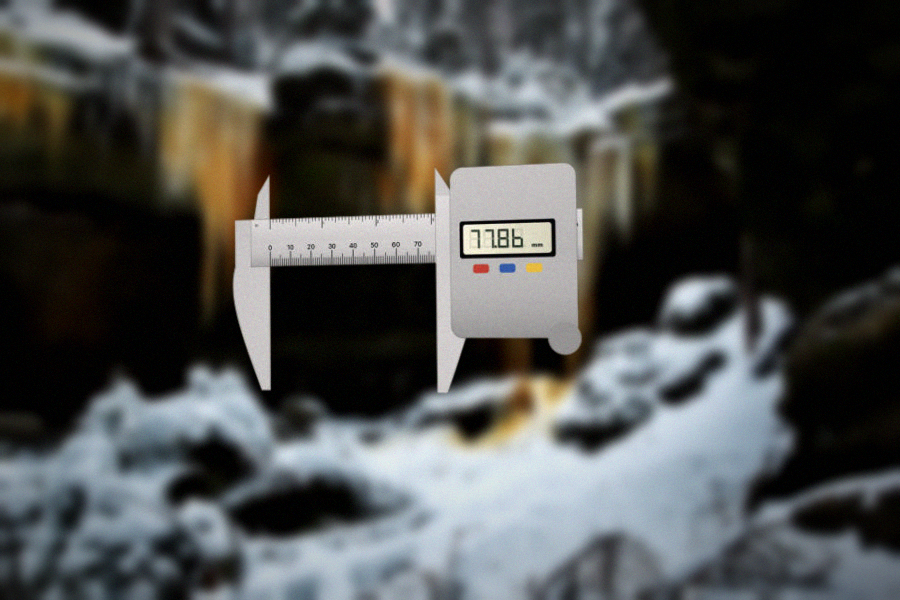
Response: 77.86; mm
